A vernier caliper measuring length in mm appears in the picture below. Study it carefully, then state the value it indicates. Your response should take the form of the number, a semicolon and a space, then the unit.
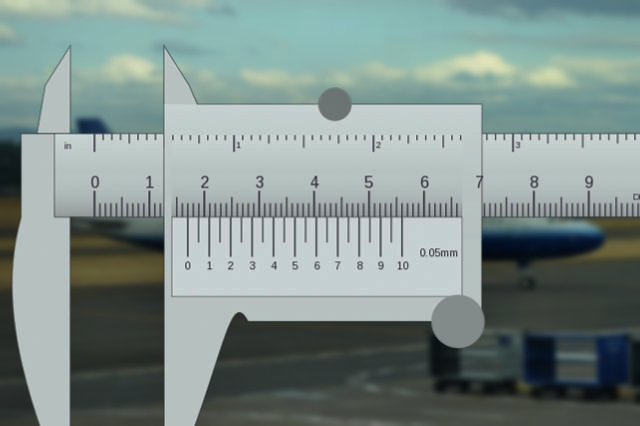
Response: 17.0; mm
